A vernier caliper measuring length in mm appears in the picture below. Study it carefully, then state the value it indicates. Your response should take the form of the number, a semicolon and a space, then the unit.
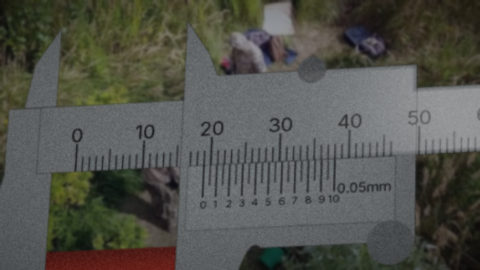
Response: 19.0; mm
